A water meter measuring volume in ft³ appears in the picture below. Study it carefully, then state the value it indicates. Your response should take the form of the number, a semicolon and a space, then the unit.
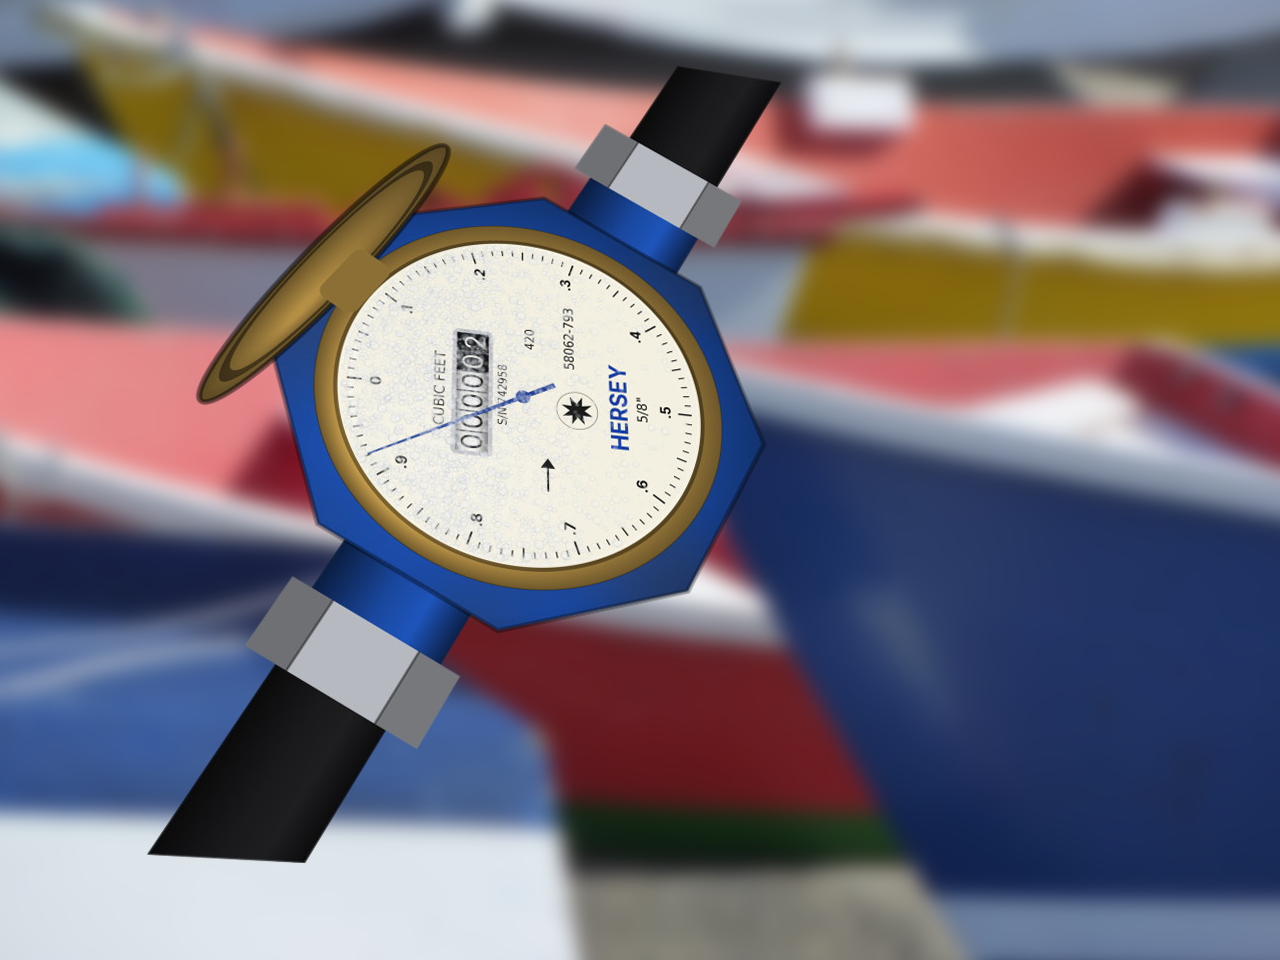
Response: 1.92; ft³
